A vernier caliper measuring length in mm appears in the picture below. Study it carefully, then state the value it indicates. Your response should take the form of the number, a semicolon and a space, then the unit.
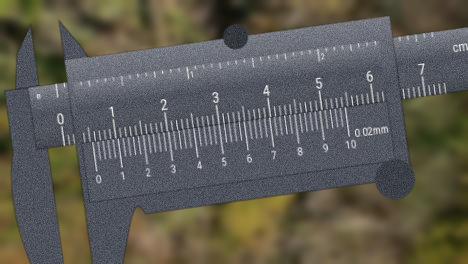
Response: 5.5; mm
